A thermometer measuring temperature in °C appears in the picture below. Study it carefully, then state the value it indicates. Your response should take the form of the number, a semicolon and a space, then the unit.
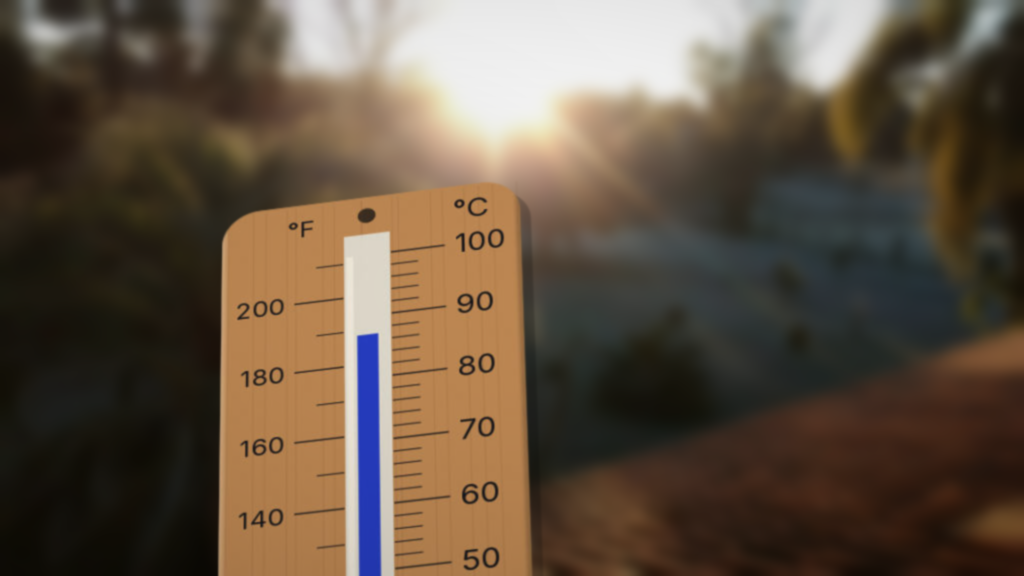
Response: 87; °C
